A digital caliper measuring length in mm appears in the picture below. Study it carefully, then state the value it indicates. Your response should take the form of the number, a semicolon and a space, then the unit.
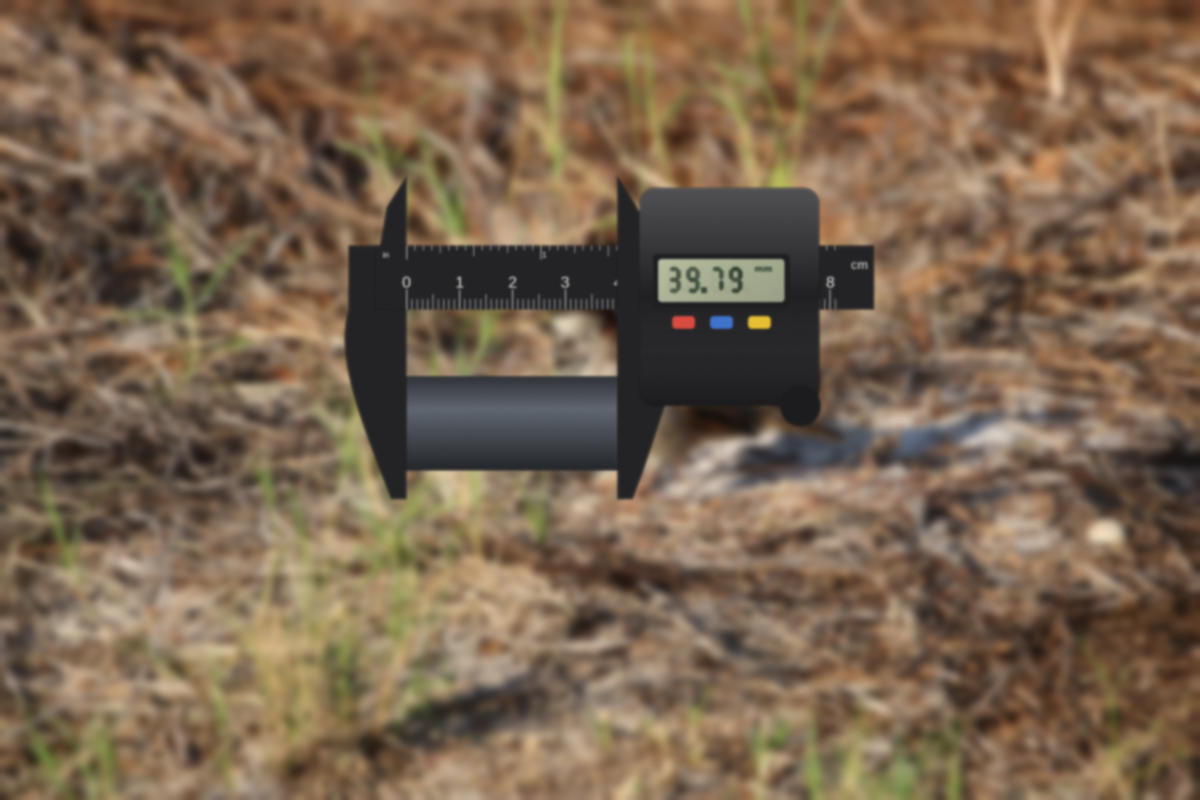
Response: 39.79; mm
